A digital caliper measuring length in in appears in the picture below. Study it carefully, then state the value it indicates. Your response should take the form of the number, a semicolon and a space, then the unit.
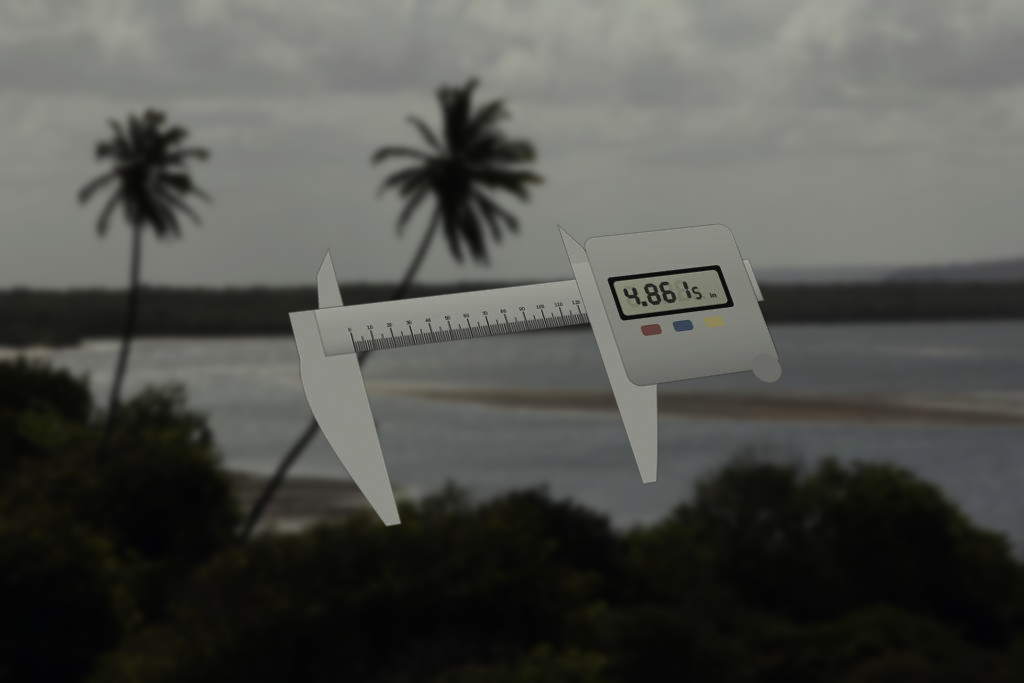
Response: 4.8615; in
